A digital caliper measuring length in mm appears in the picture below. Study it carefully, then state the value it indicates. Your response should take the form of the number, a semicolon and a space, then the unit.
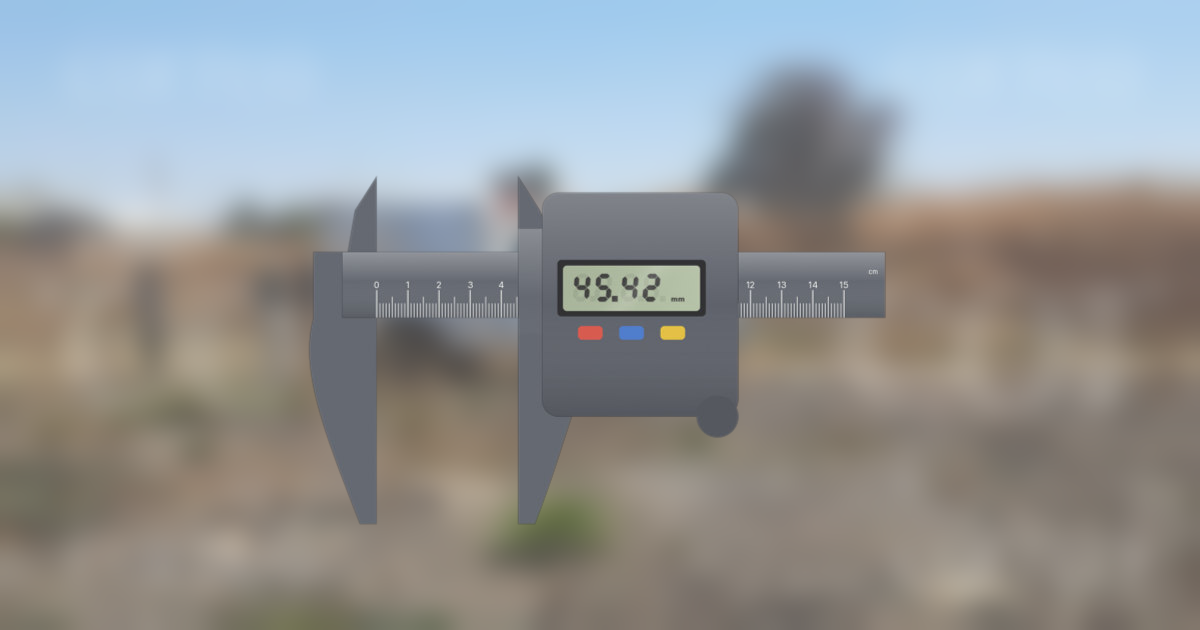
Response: 45.42; mm
